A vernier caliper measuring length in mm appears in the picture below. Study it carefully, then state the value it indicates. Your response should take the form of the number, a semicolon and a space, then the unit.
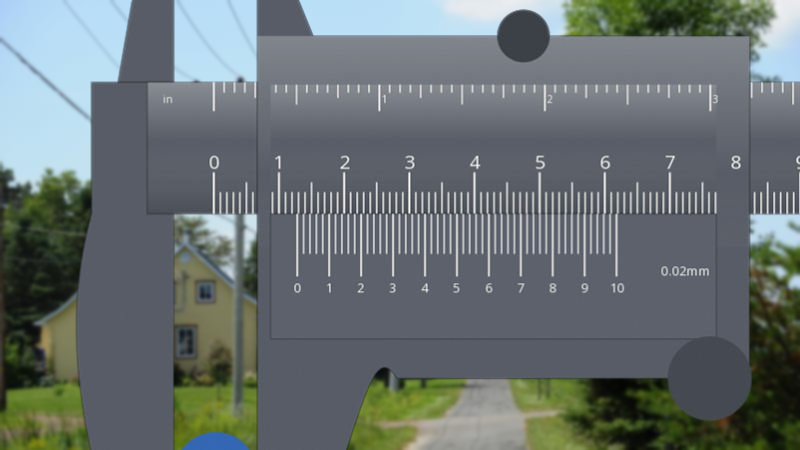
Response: 12.8; mm
